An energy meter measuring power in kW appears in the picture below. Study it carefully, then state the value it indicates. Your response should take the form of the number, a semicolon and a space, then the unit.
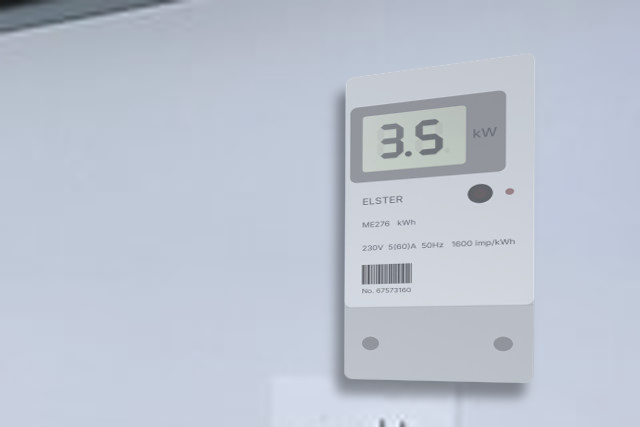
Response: 3.5; kW
